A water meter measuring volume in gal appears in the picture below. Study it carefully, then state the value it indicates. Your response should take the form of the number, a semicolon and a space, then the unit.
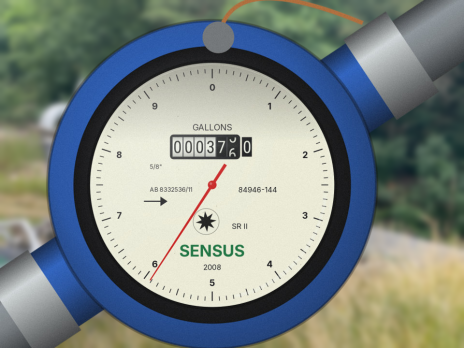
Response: 3755.9; gal
